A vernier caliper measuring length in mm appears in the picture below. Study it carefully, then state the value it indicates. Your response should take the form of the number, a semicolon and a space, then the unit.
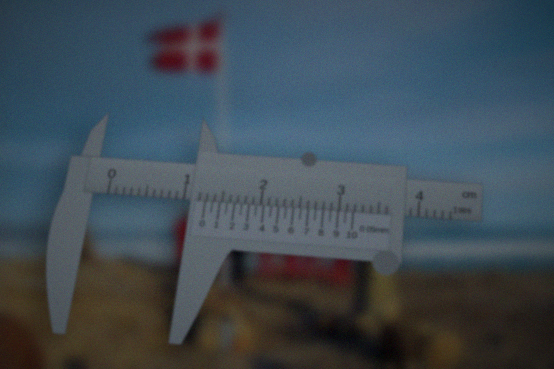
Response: 12.8; mm
